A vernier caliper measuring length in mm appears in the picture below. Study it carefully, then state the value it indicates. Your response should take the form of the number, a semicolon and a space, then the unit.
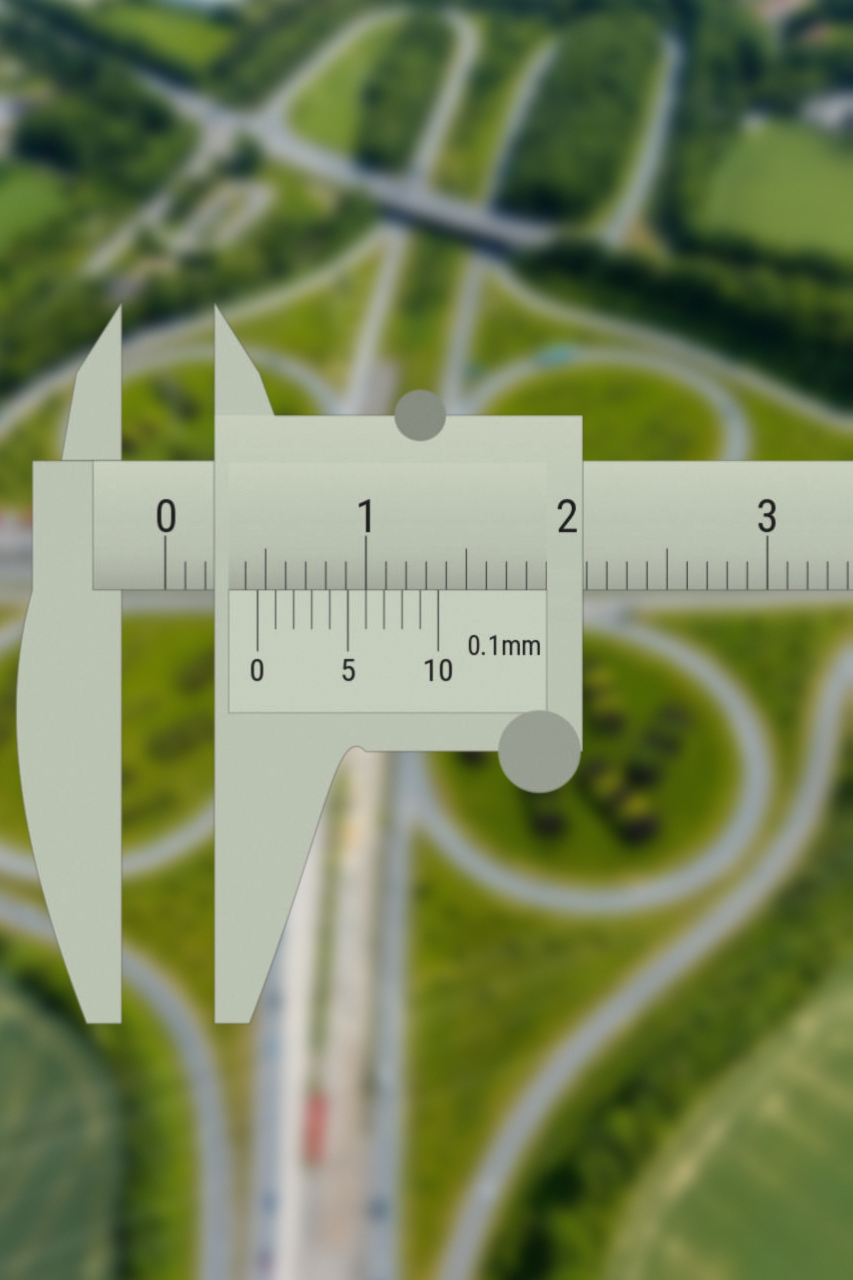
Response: 4.6; mm
